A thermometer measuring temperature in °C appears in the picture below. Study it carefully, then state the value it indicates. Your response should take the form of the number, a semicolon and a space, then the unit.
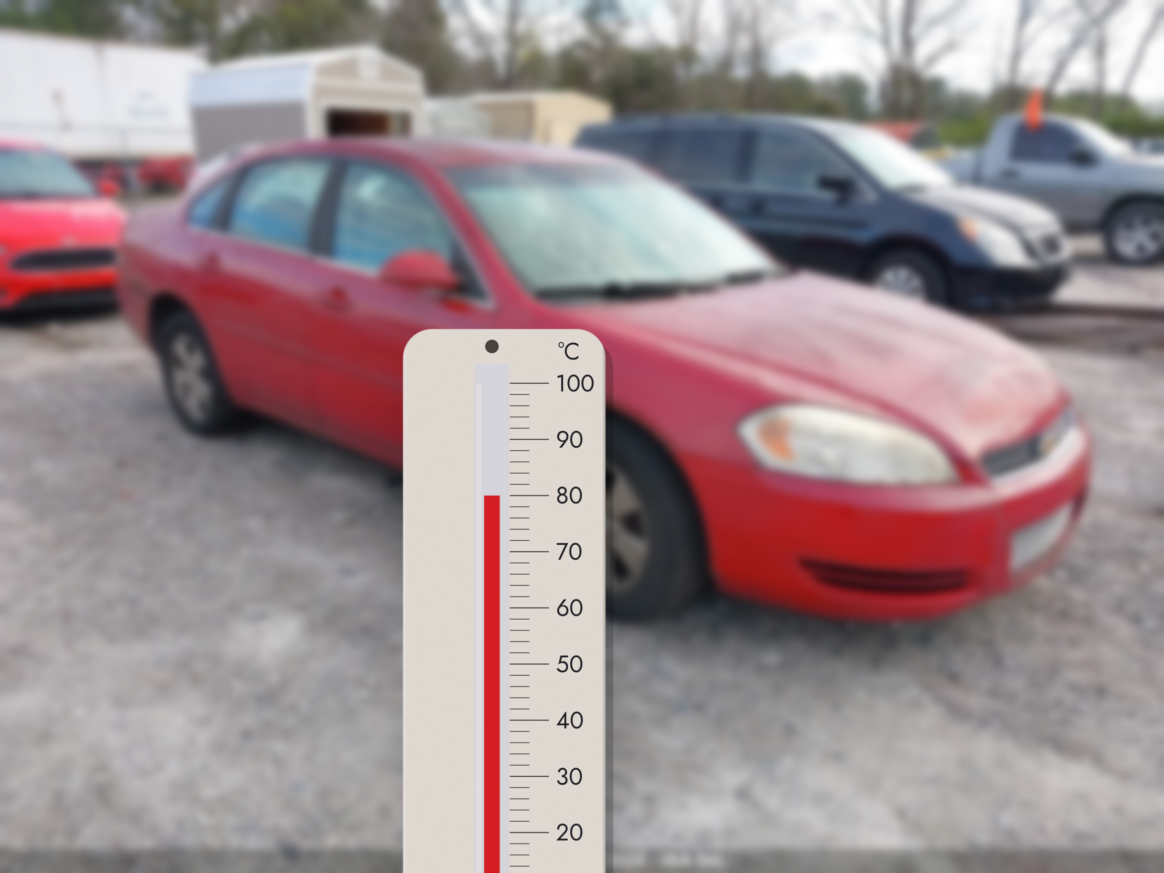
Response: 80; °C
